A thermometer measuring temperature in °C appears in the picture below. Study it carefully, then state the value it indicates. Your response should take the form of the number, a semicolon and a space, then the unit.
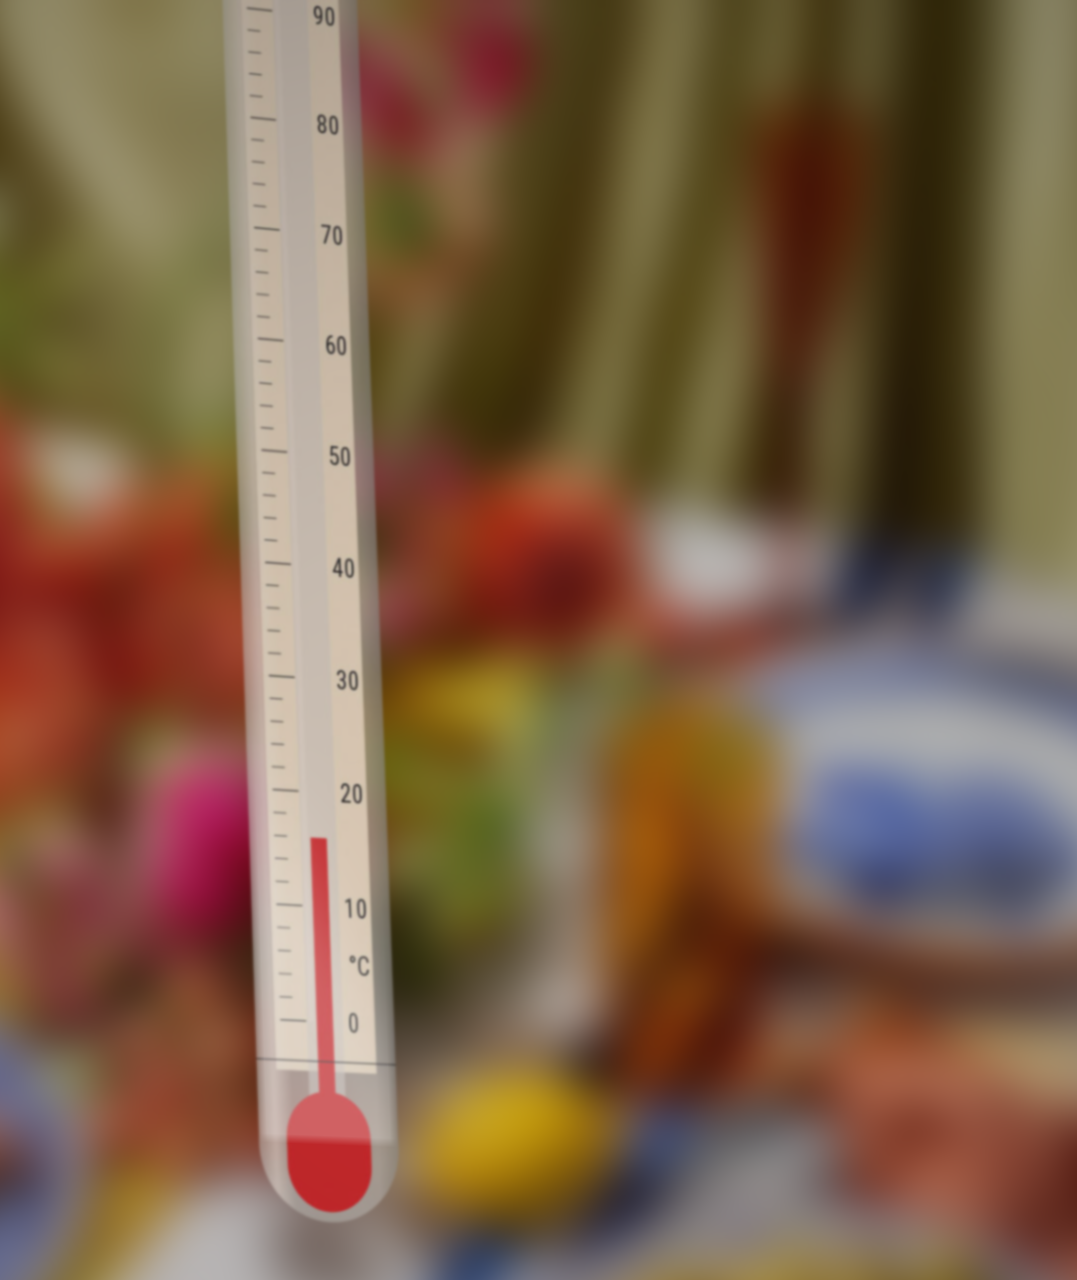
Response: 16; °C
